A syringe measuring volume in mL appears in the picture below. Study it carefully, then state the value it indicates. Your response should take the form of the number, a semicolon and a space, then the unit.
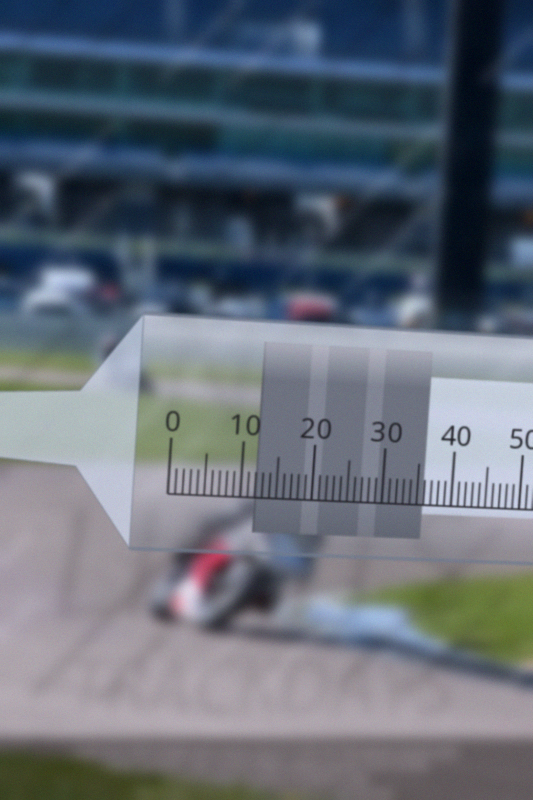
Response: 12; mL
